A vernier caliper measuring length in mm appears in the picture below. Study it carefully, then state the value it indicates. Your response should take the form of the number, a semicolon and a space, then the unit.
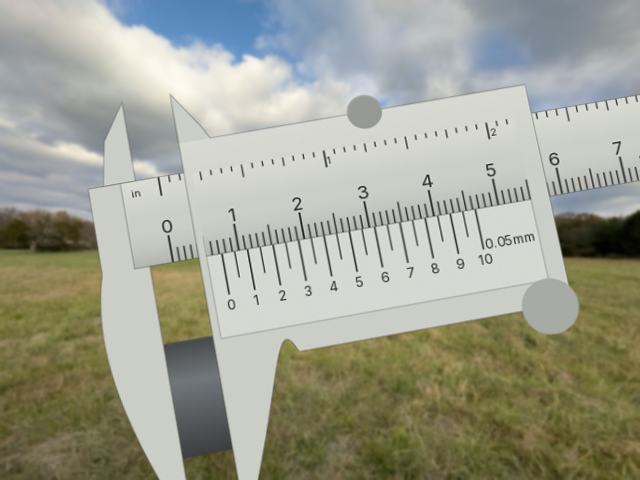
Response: 7.4; mm
